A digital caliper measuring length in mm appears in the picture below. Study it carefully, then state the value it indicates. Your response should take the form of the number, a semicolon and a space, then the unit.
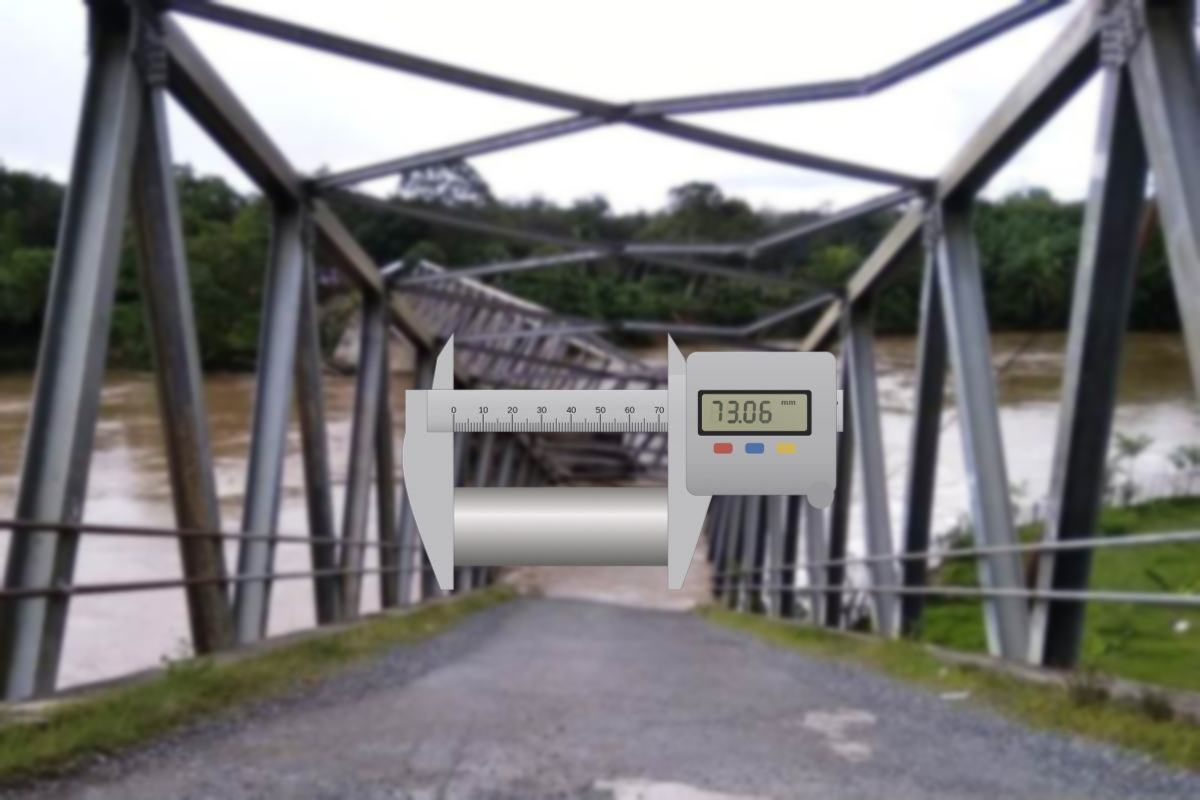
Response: 73.06; mm
